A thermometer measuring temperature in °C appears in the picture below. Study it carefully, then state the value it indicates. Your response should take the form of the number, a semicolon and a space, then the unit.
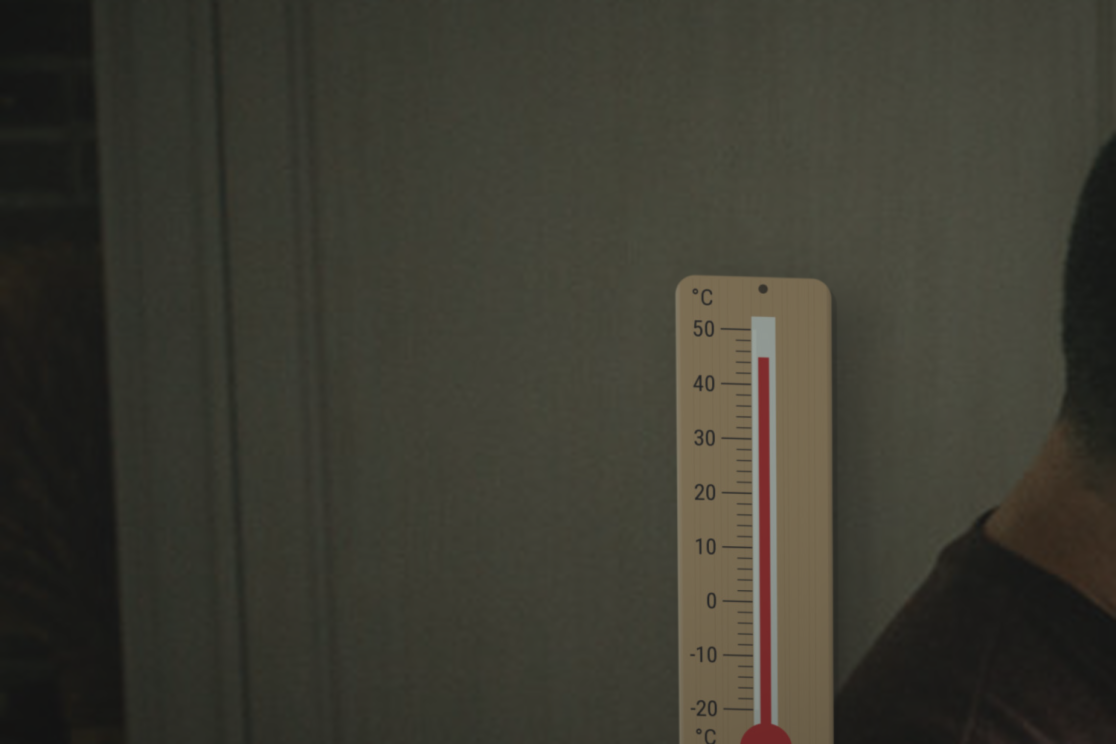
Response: 45; °C
